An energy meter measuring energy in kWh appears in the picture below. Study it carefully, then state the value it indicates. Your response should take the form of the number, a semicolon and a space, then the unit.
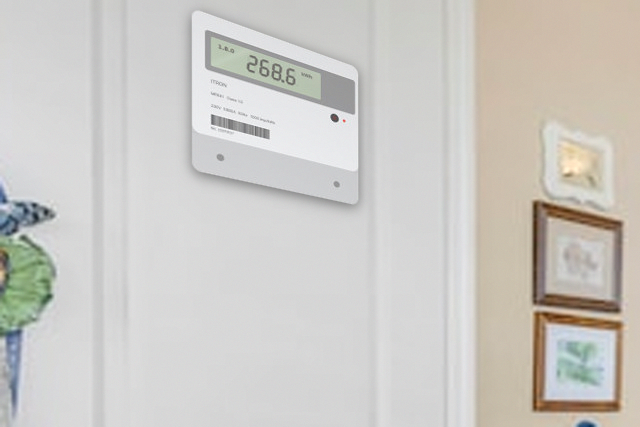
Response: 268.6; kWh
